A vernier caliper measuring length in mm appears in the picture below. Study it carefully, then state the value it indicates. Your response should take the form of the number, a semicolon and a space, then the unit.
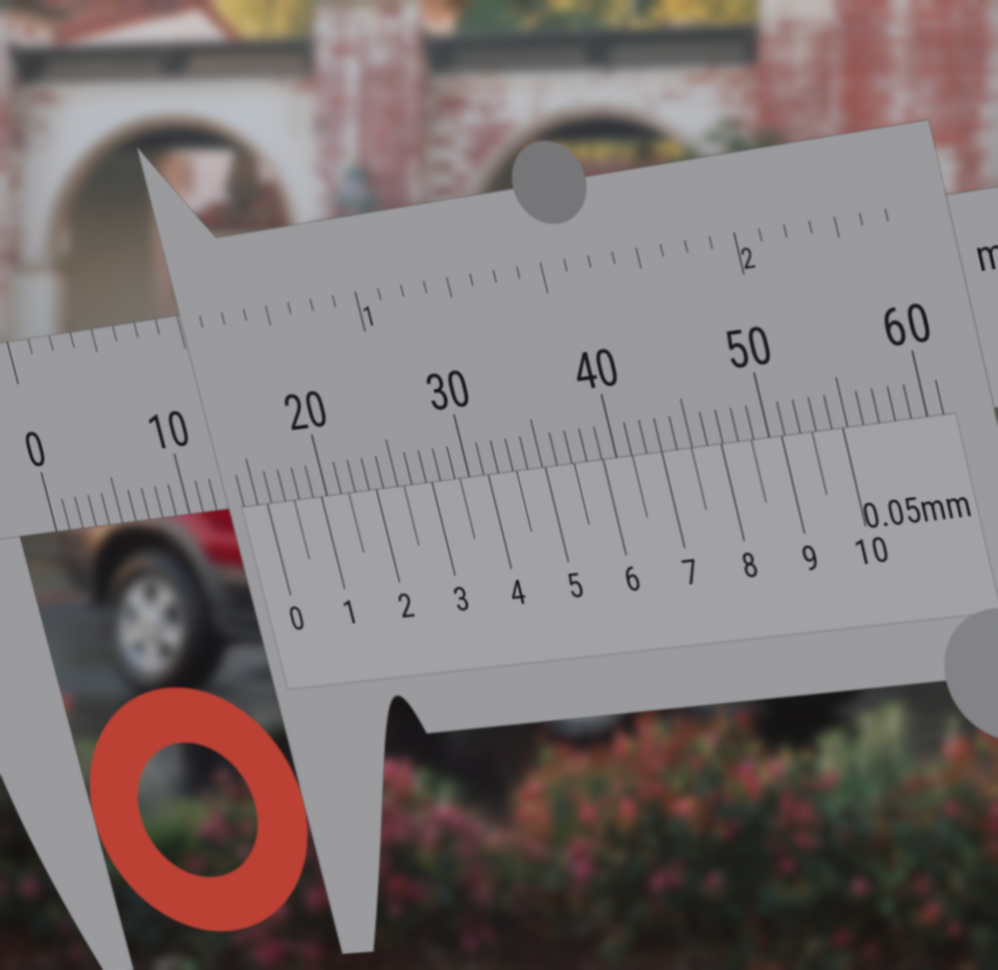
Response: 15.7; mm
